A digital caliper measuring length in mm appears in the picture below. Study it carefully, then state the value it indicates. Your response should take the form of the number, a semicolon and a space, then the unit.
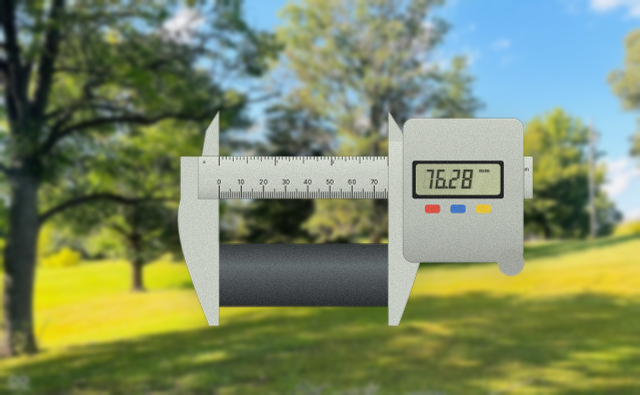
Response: 76.28; mm
